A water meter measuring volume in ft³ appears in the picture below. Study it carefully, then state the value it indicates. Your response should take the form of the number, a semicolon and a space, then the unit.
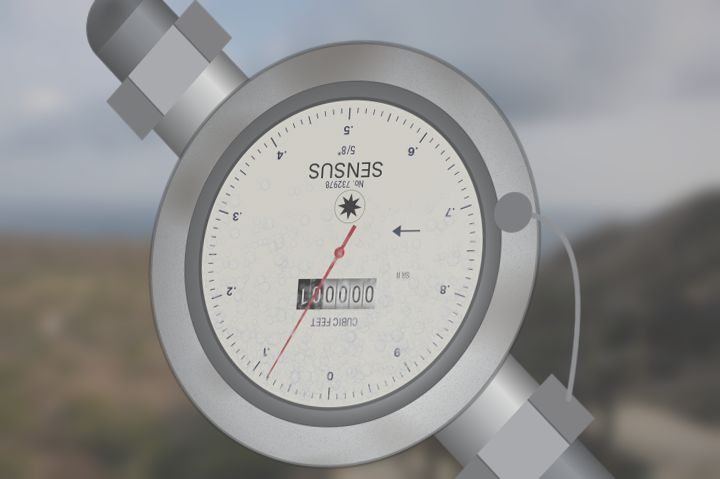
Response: 1.08; ft³
